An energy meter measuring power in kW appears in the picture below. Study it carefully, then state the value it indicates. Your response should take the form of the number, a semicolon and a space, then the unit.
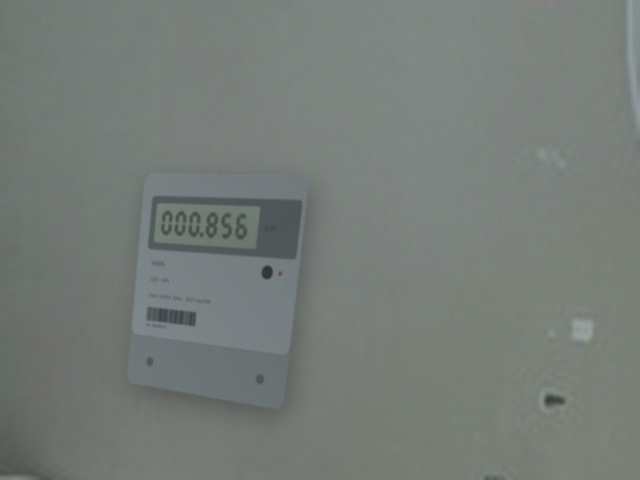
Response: 0.856; kW
